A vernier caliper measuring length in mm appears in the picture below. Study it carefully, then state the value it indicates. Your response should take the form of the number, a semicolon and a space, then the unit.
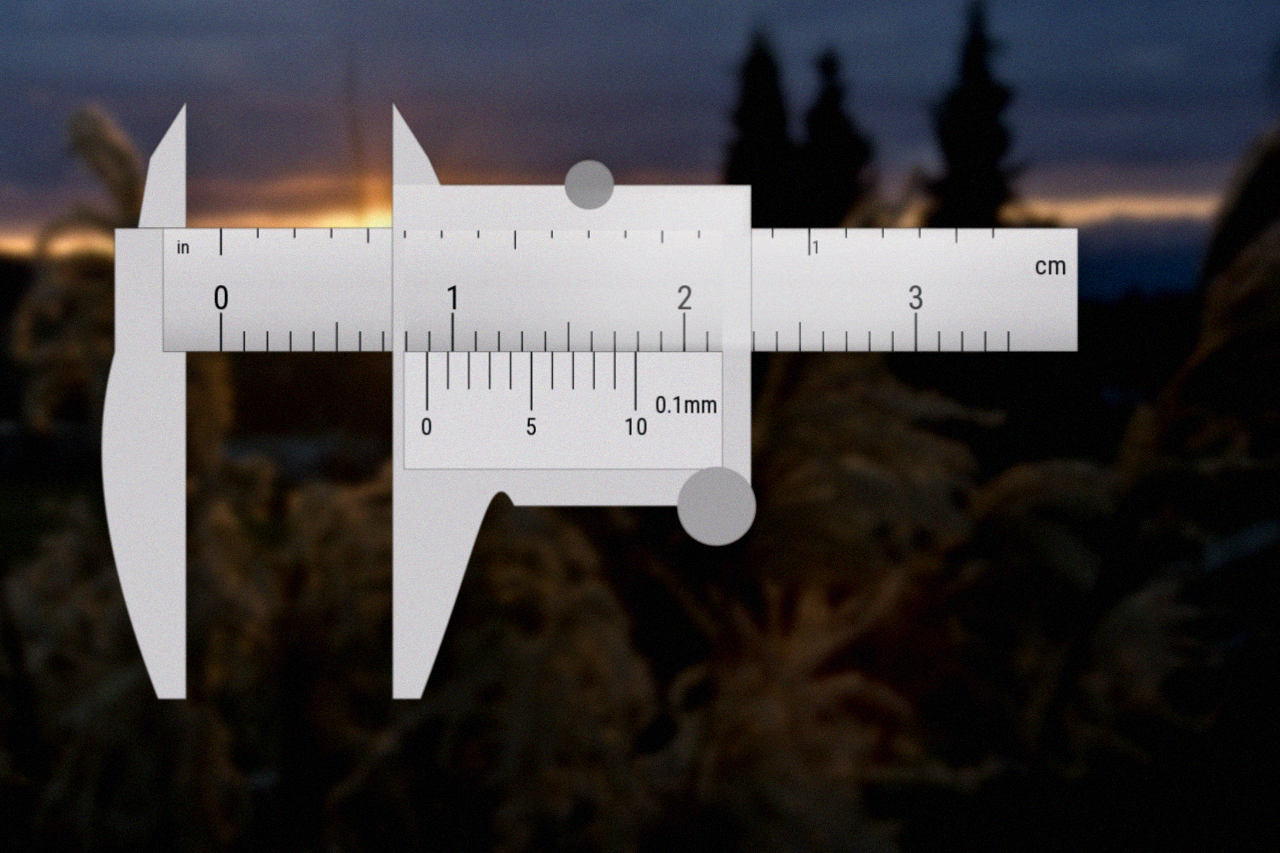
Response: 8.9; mm
